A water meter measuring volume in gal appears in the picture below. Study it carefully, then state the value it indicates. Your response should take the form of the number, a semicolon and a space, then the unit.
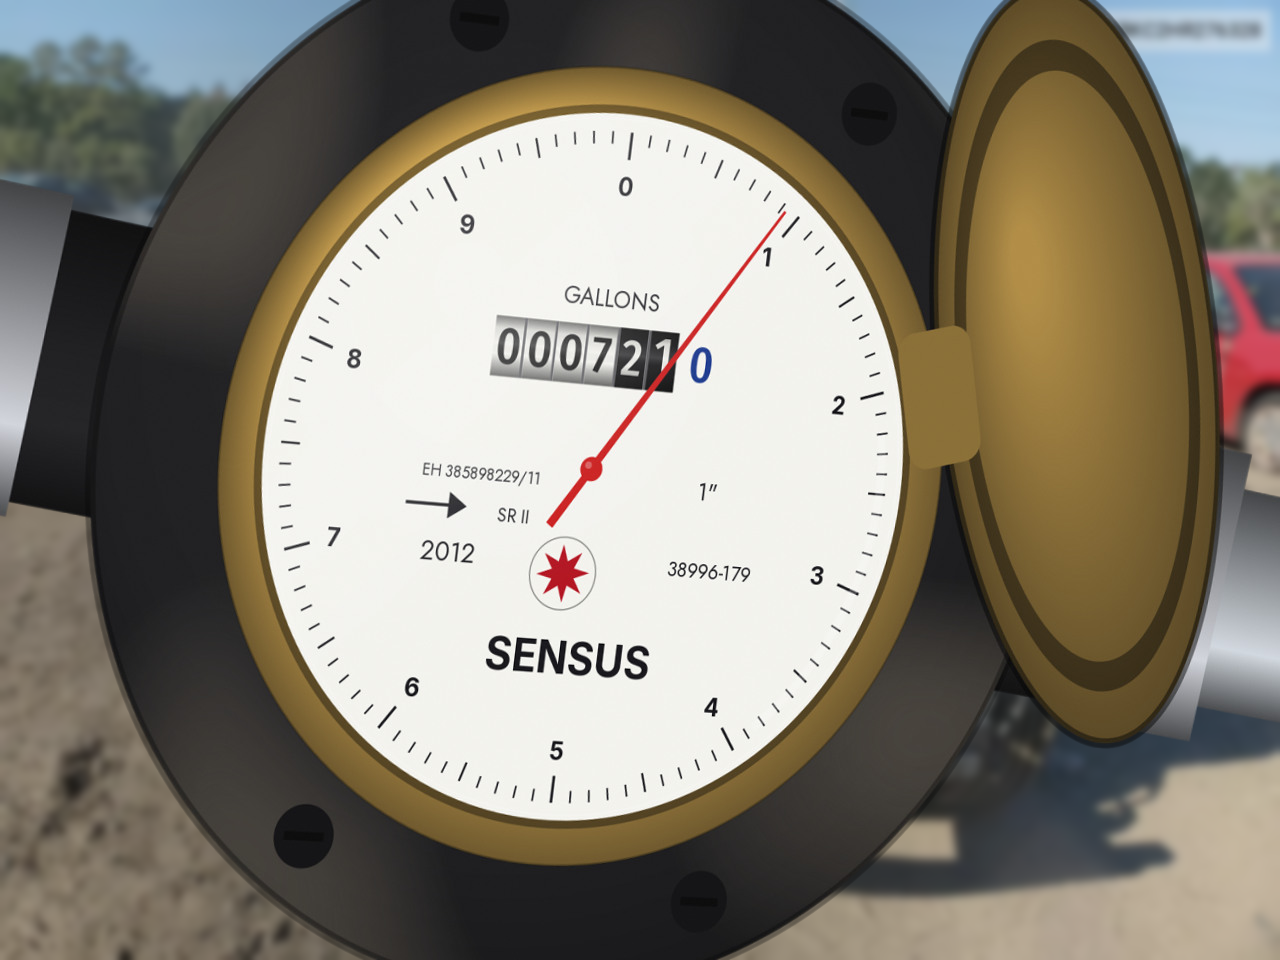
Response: 7210.9; gal
